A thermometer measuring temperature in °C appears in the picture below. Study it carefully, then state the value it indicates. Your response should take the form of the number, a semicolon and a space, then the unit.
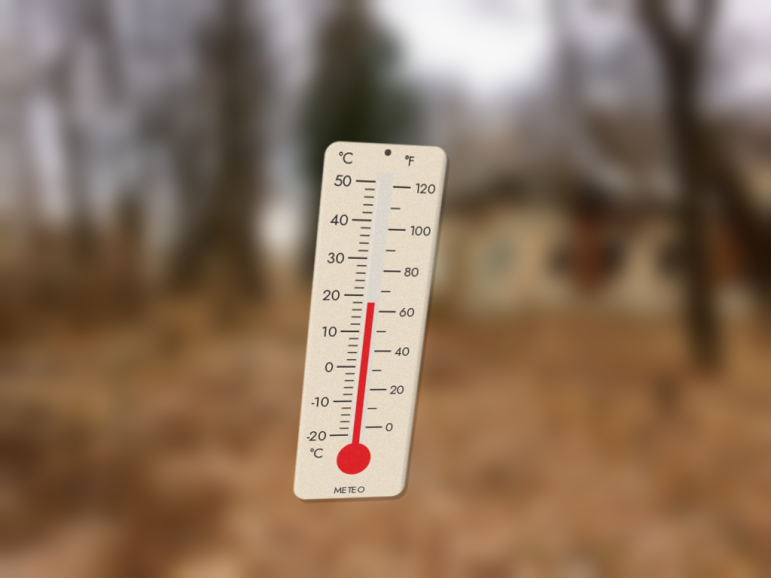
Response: 18; °C
